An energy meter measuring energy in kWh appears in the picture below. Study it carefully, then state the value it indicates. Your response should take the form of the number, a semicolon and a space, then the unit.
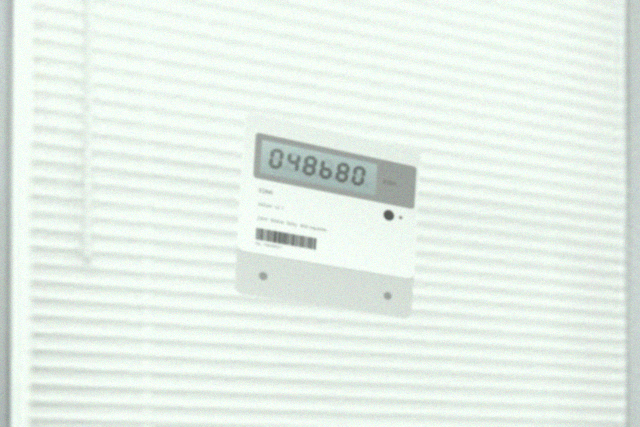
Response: 48680; kWh
